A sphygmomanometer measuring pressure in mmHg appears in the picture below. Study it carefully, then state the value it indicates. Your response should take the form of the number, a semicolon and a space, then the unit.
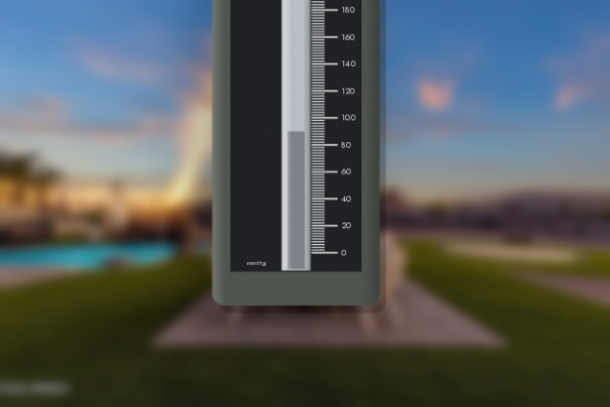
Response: 90; mmHg
